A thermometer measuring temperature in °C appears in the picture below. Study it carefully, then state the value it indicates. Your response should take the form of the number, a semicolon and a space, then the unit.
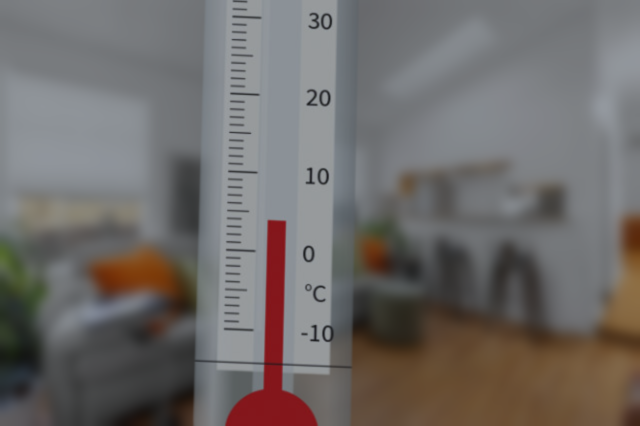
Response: 4; °C
